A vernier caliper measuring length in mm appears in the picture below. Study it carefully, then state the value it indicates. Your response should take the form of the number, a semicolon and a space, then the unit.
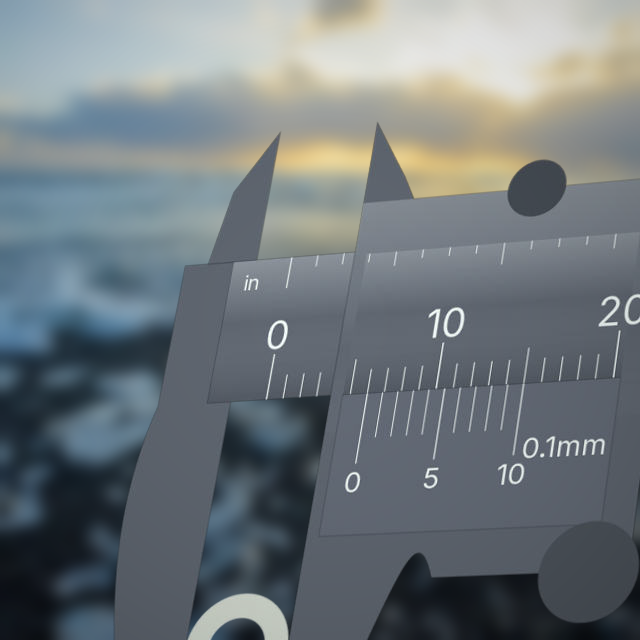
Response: 6.0; mm
